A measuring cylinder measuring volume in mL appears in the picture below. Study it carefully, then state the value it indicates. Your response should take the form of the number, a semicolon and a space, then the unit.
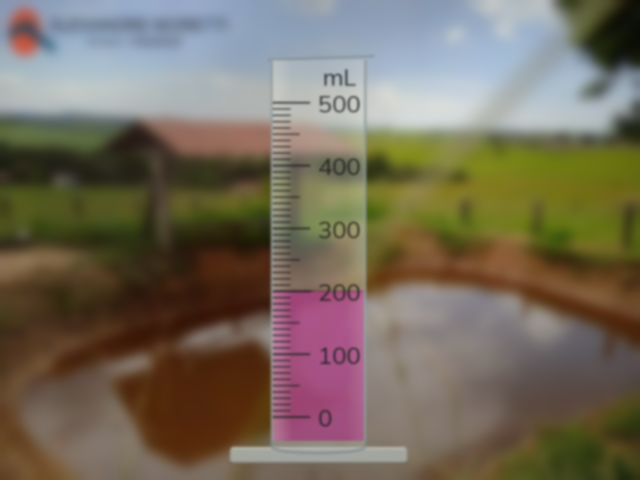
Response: 200; mL
